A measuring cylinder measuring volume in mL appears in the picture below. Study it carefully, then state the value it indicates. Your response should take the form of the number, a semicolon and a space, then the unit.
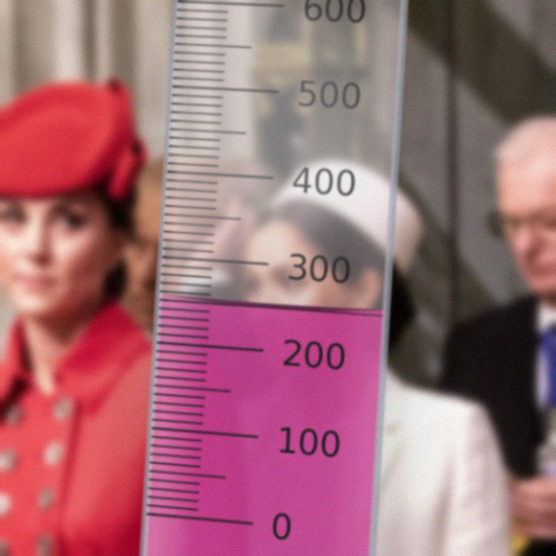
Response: 250; mL
